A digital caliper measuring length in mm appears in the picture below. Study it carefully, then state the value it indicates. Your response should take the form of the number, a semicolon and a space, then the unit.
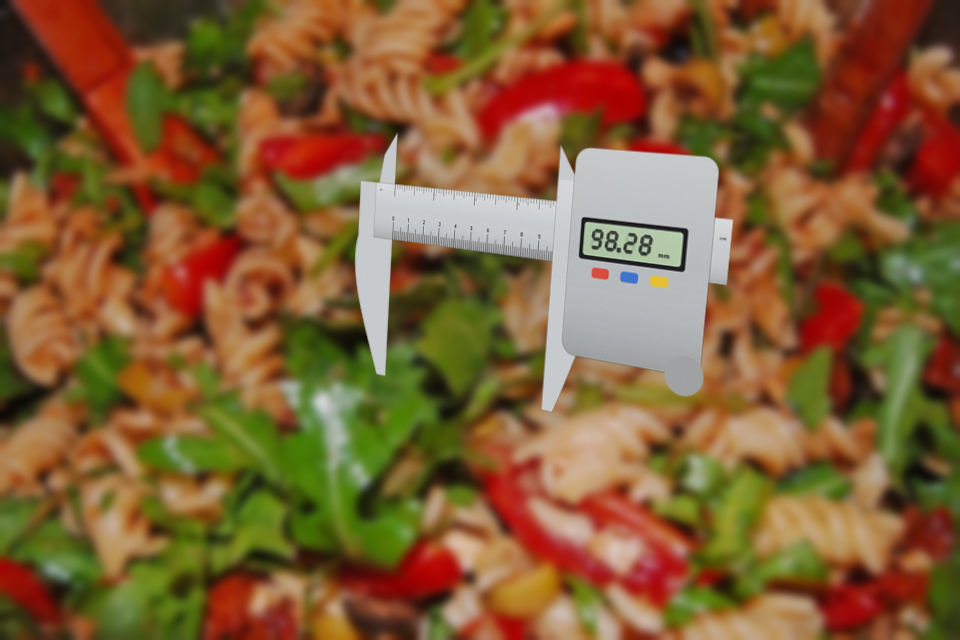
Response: 98.28; mm
